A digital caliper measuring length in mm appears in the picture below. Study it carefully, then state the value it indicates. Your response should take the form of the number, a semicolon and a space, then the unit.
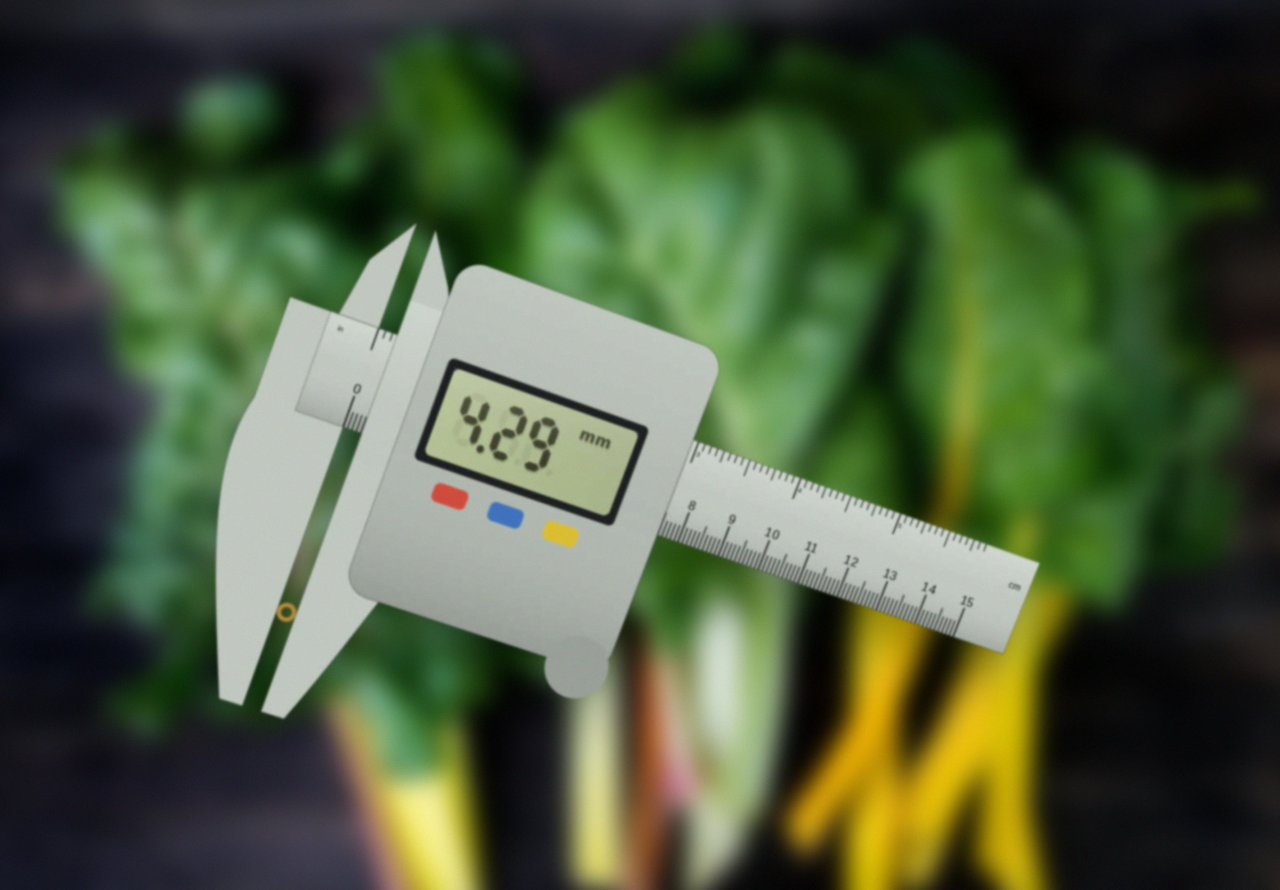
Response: 4.29; mm
